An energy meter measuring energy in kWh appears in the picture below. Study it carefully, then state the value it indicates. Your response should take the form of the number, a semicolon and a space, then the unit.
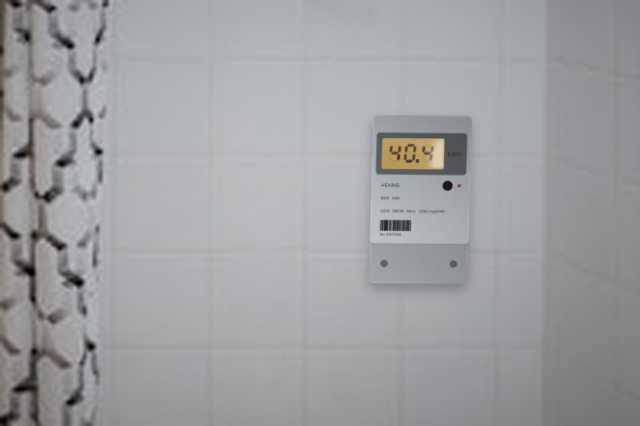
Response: 40.4; kWh
